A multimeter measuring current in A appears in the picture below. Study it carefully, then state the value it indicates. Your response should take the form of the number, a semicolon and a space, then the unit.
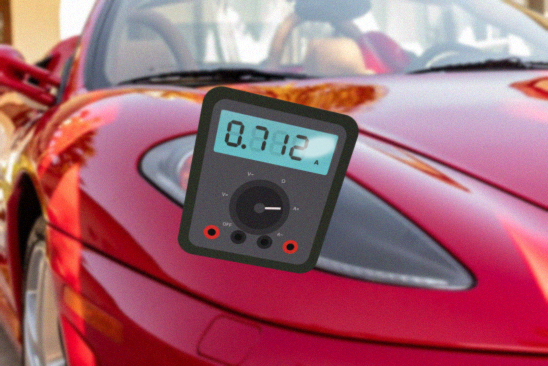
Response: 0.712; A
